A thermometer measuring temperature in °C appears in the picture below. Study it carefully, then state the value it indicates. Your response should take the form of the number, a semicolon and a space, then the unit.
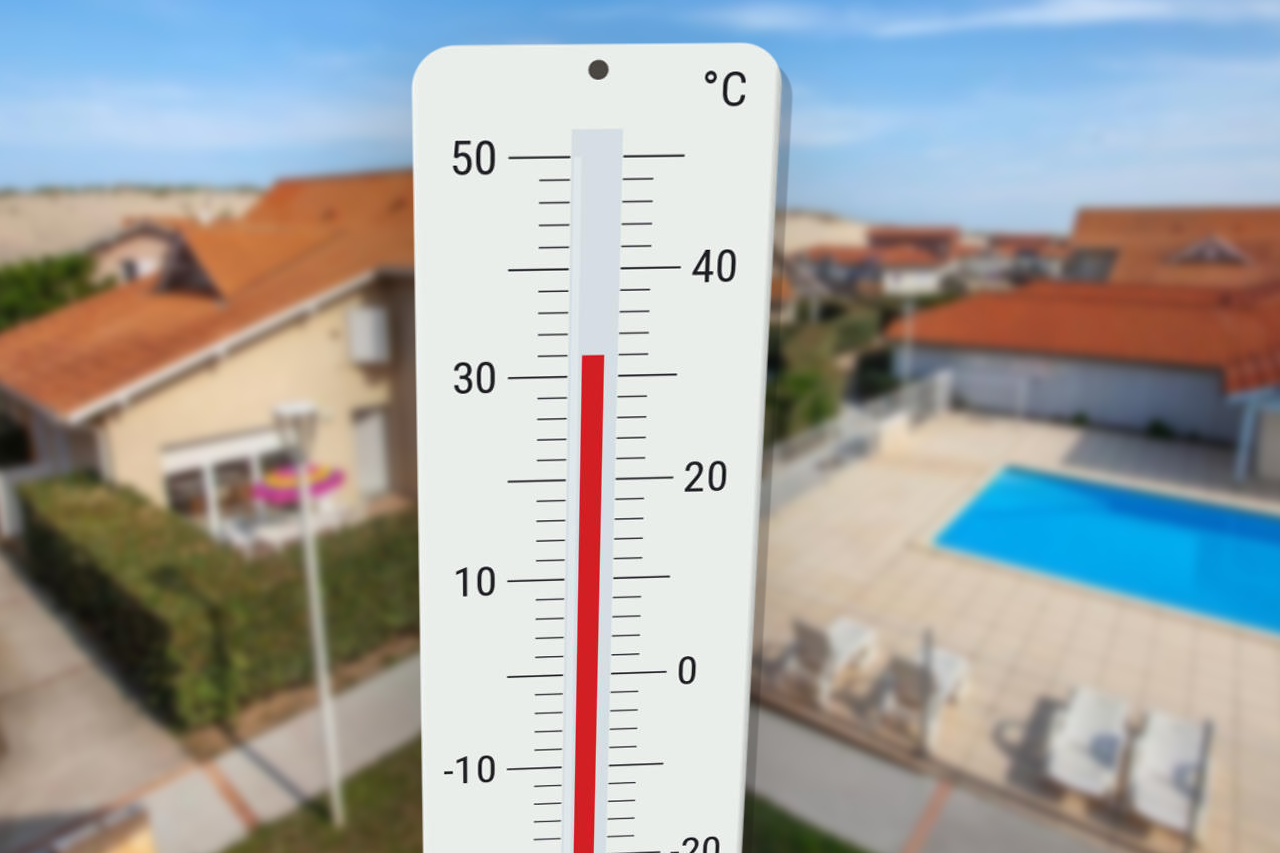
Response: 32; °C
